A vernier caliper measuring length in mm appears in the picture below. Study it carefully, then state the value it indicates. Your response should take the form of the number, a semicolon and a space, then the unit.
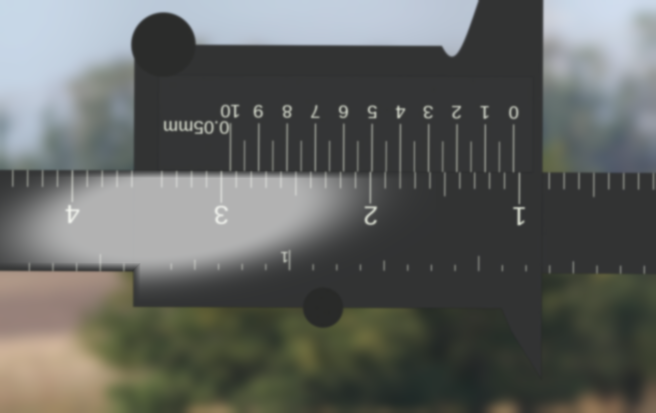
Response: 10.4; mm
